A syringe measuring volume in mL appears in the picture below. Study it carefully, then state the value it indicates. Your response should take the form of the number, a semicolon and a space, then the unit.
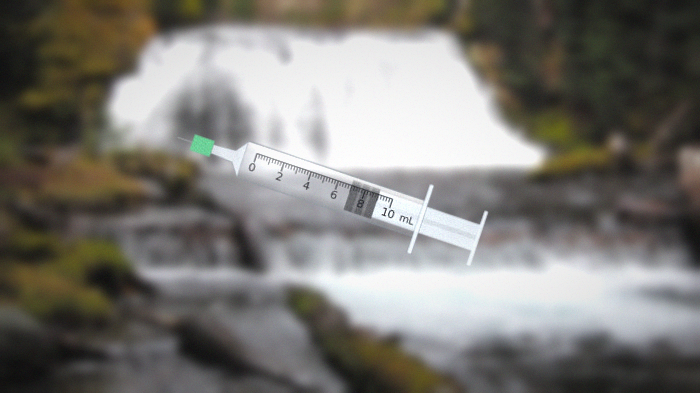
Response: 7; mL
